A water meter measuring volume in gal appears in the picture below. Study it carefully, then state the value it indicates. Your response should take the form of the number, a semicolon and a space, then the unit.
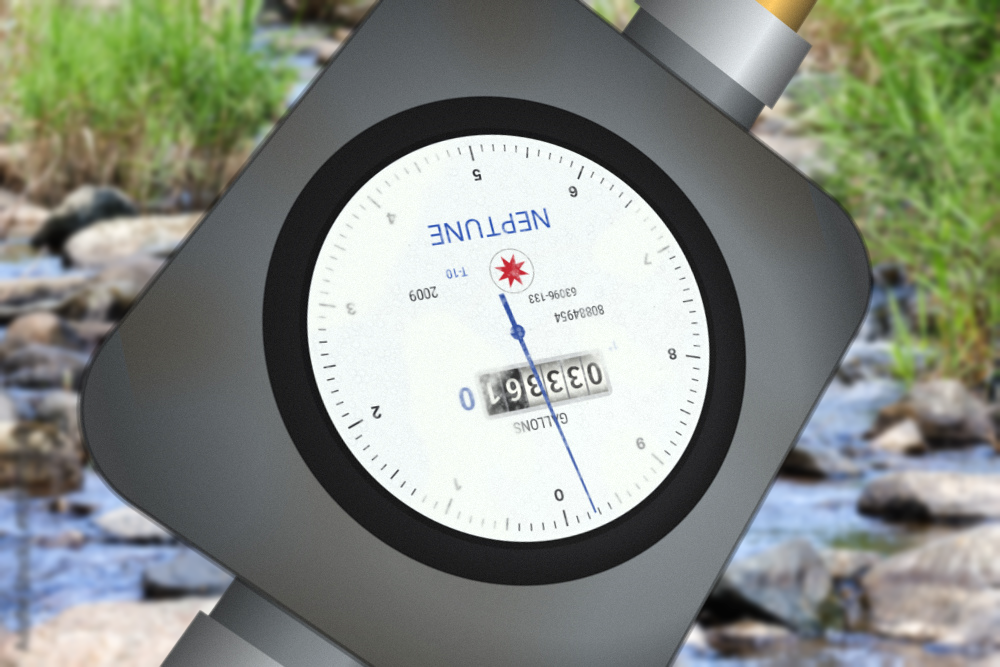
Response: 333609.7; gal
